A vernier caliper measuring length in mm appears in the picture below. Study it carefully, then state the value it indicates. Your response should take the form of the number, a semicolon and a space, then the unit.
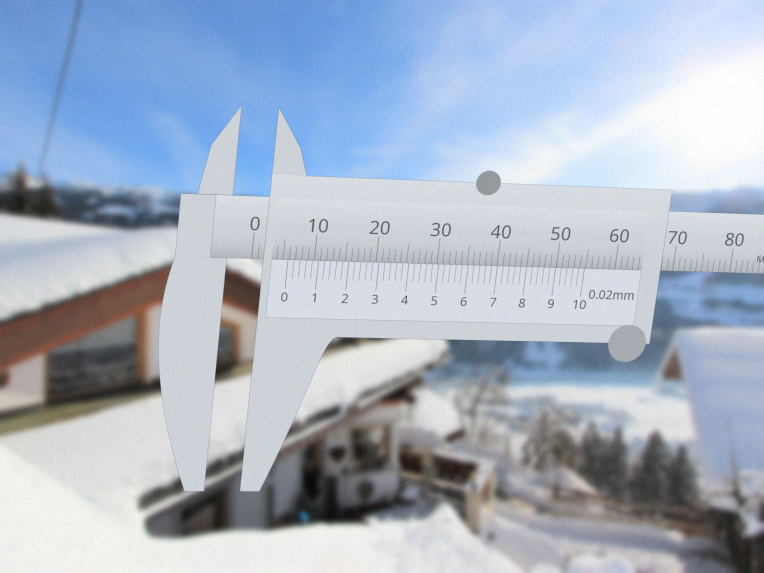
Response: 5.8; mm
